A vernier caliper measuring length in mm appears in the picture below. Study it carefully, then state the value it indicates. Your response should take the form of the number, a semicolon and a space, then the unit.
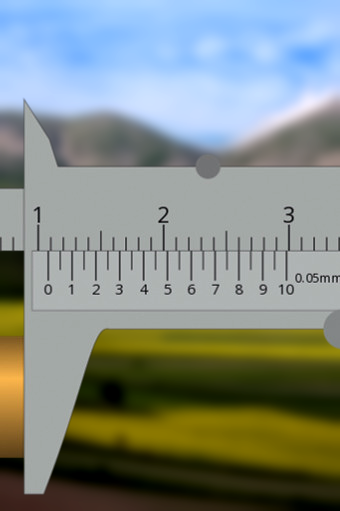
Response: 10.8; mm
